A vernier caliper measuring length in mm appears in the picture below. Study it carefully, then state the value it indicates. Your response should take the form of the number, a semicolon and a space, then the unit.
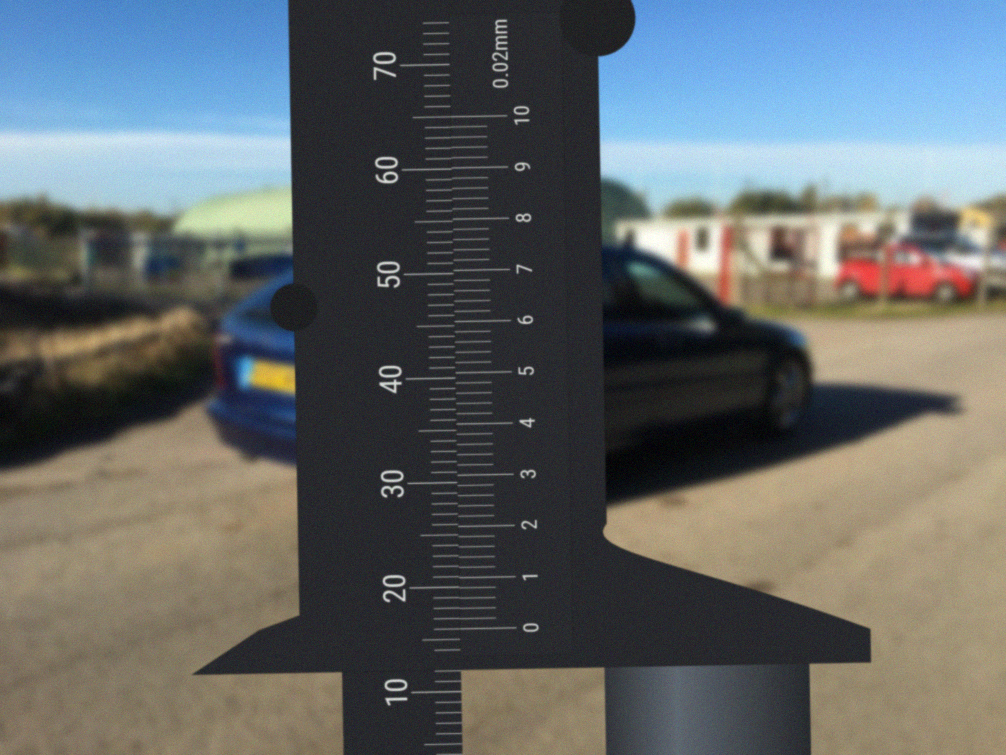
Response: 16.0; mm
